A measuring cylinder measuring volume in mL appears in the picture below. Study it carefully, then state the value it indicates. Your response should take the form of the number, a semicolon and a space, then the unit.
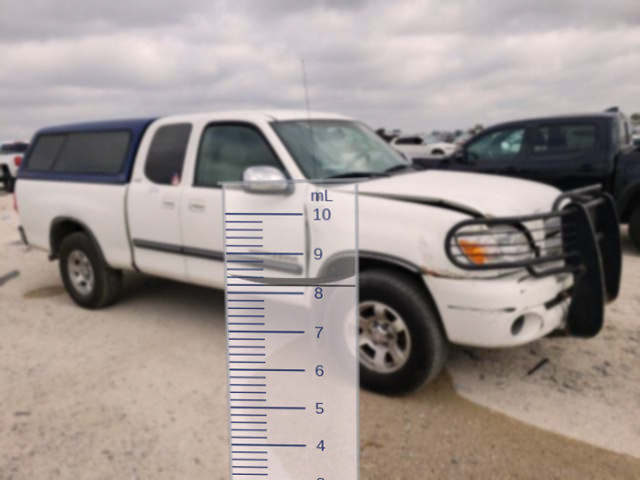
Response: 8.2; mL
